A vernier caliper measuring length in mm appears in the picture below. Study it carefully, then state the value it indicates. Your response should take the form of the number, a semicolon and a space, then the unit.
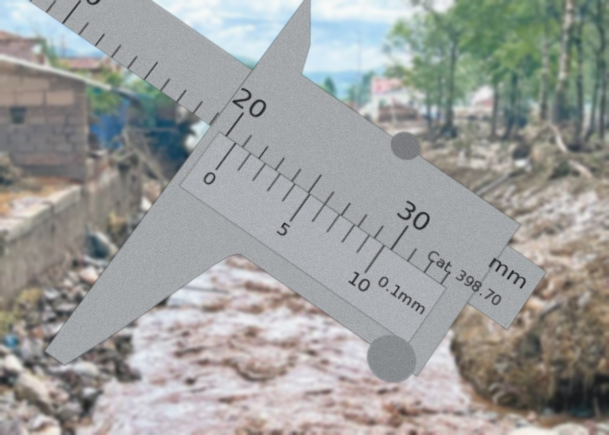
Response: 20.6; mm
